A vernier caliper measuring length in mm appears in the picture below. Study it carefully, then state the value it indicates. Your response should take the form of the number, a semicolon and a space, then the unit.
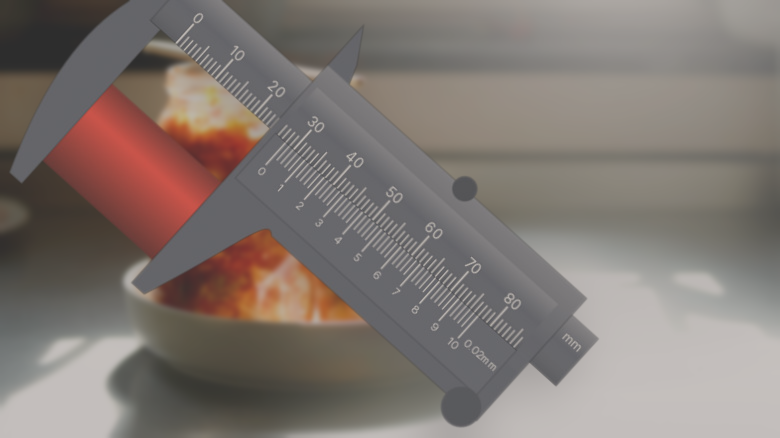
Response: 28.0; mm
